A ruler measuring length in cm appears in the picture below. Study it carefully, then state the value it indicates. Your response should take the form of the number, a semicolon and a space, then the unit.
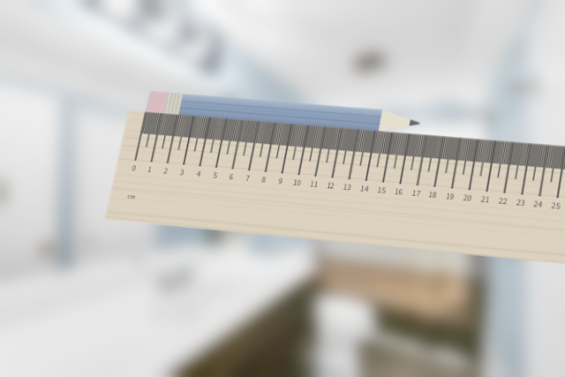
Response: 16.5; cm
